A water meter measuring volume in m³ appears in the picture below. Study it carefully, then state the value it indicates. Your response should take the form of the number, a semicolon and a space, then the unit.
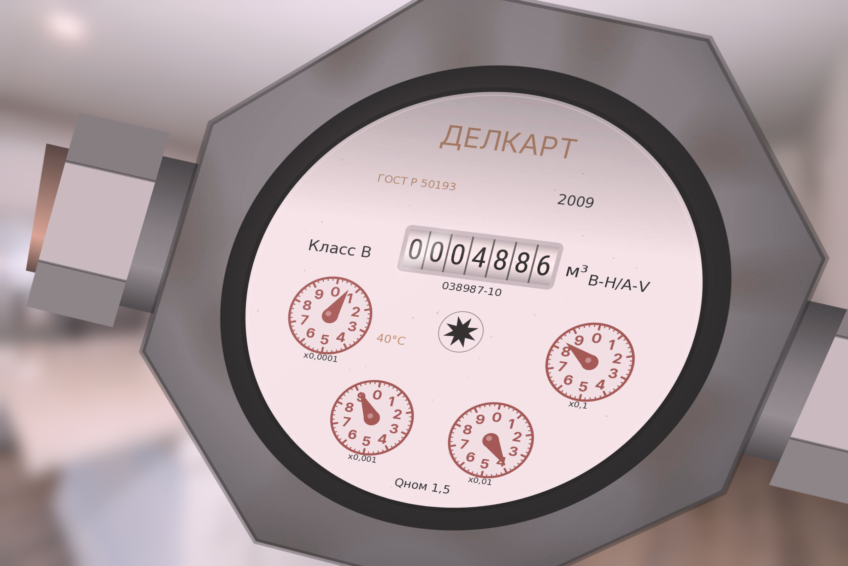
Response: 4886.8390; m³
